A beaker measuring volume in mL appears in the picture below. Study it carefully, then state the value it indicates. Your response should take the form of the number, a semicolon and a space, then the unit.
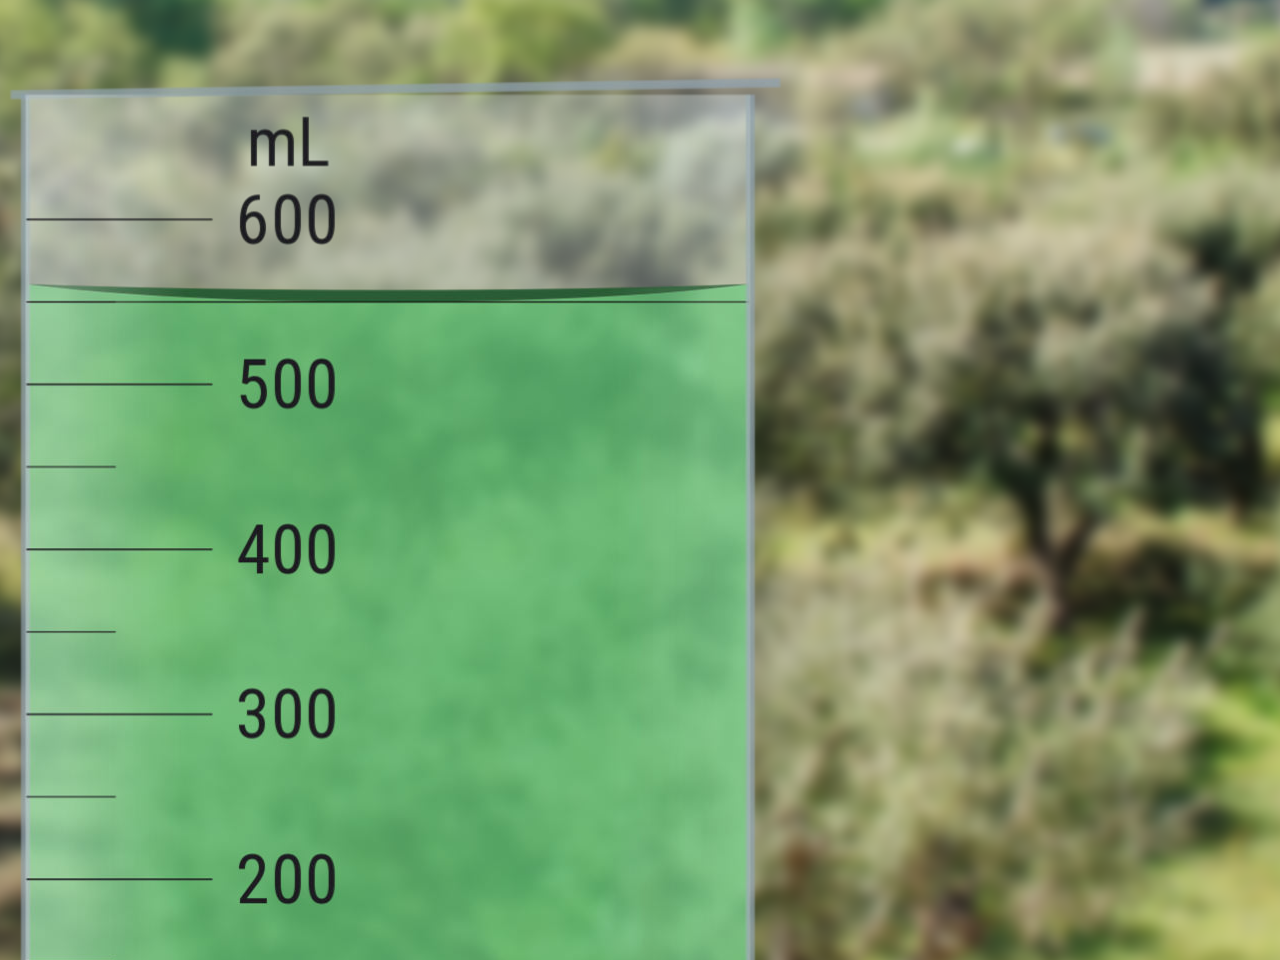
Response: 550; mL
